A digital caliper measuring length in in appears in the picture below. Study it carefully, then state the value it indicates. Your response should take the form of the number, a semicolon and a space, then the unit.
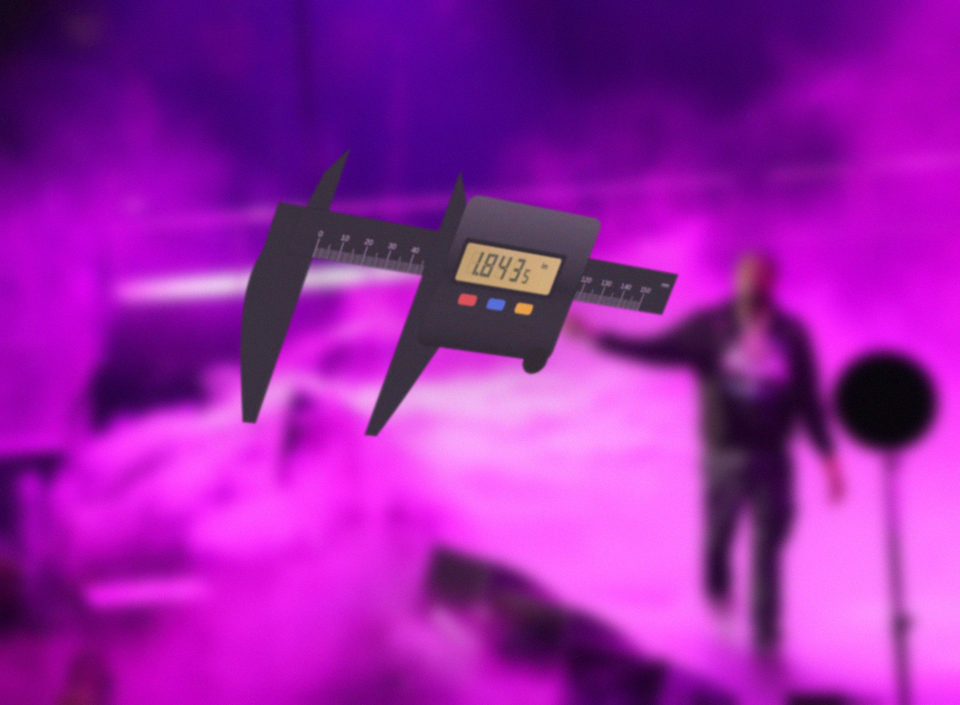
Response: 1.8435; in
